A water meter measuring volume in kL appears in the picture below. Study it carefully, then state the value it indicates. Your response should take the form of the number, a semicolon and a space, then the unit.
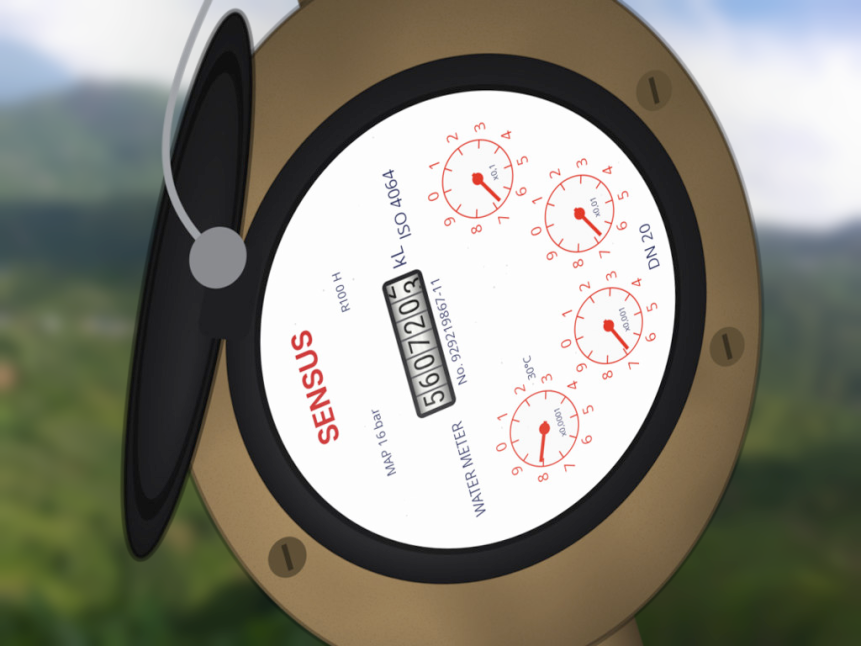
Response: 5607202.6668; kL
